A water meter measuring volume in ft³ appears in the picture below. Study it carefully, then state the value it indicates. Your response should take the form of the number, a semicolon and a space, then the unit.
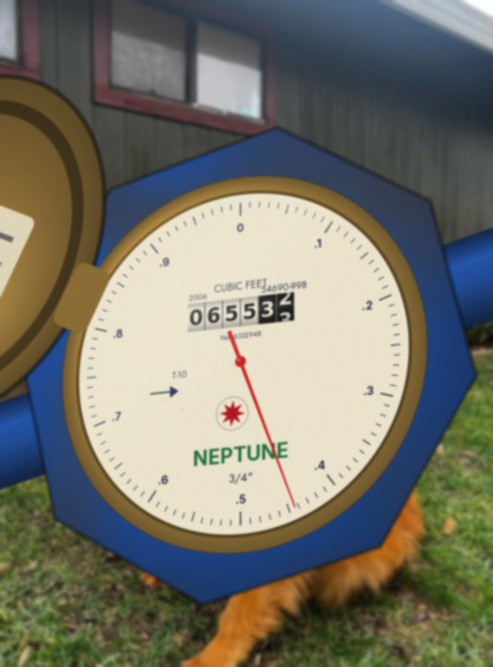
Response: 65532.44; ft³
